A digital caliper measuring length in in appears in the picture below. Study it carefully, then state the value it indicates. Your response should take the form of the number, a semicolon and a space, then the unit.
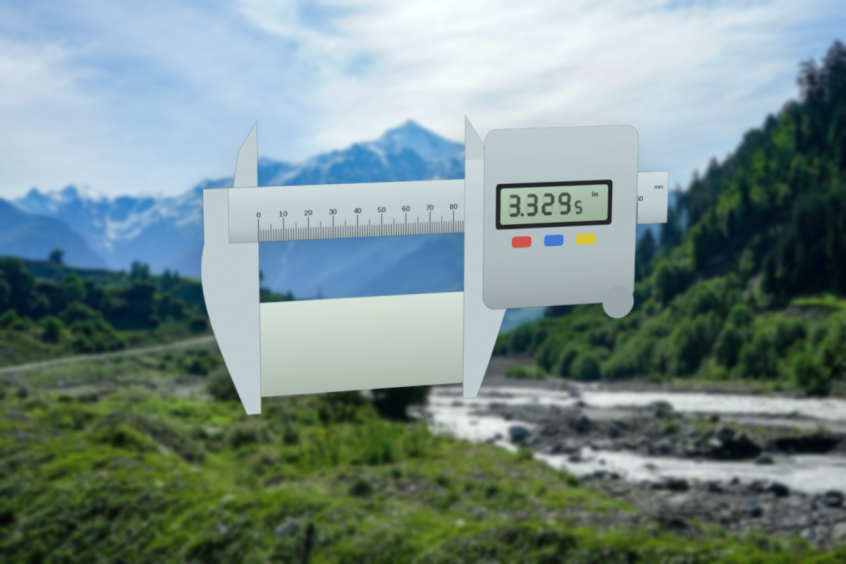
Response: 3.3295; in
